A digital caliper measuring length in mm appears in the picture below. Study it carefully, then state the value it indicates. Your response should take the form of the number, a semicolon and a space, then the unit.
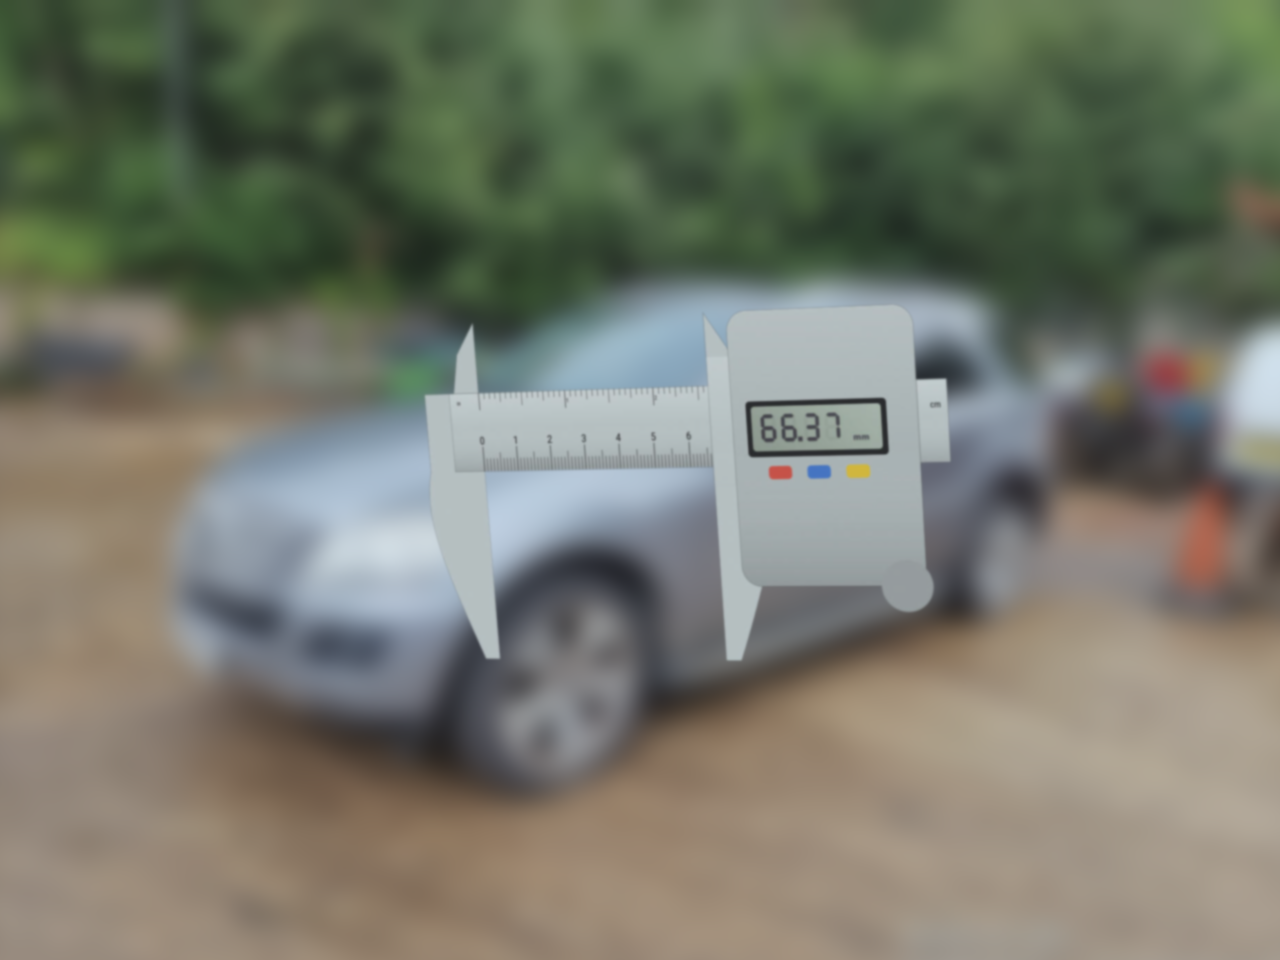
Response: 66.37; mm
